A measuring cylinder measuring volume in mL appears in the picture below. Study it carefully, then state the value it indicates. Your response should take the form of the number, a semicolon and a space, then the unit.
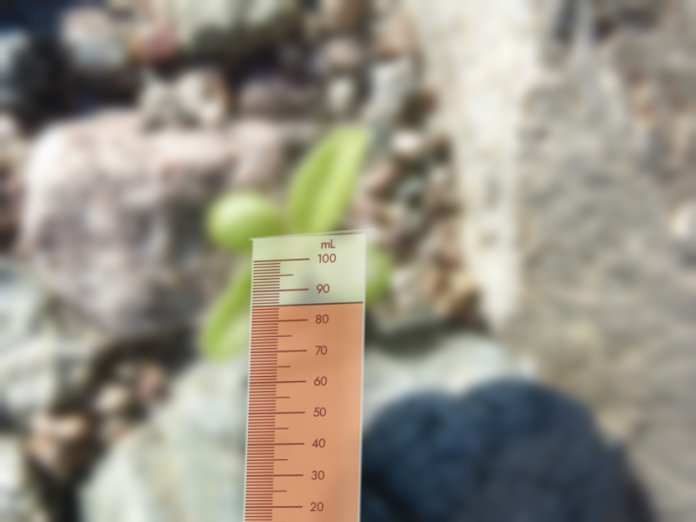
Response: 85; mL
